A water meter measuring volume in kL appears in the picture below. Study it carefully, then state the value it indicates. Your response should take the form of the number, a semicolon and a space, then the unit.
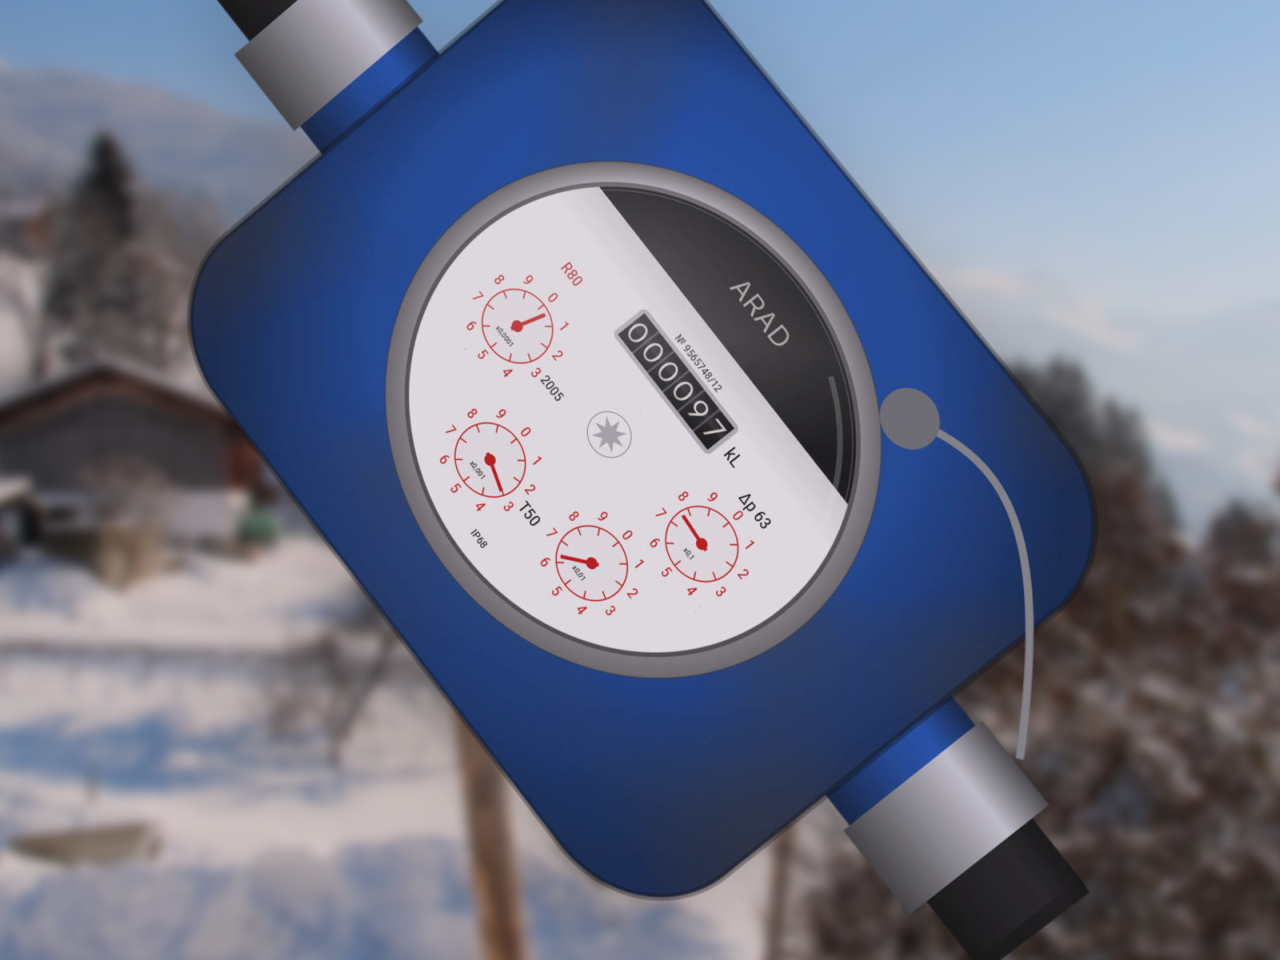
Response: 97.7630; kL
